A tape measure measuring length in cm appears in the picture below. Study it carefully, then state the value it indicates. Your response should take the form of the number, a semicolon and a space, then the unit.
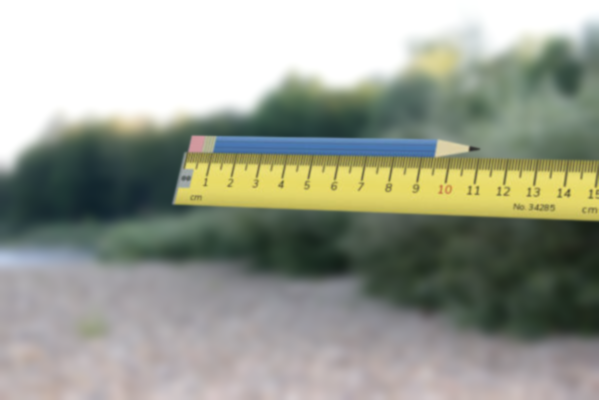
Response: 11; cm
